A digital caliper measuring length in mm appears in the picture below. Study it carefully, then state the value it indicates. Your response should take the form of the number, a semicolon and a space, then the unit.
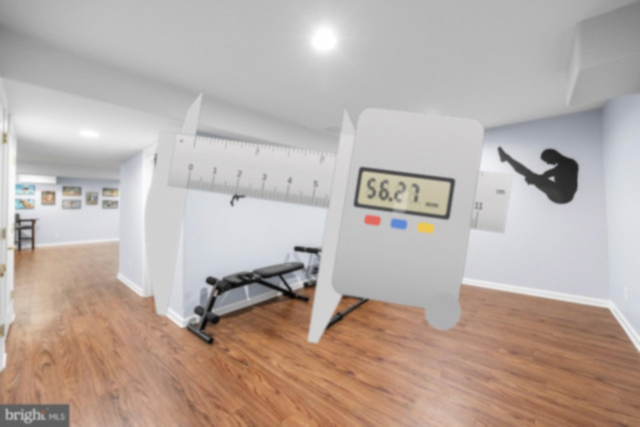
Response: 56.27; mm
